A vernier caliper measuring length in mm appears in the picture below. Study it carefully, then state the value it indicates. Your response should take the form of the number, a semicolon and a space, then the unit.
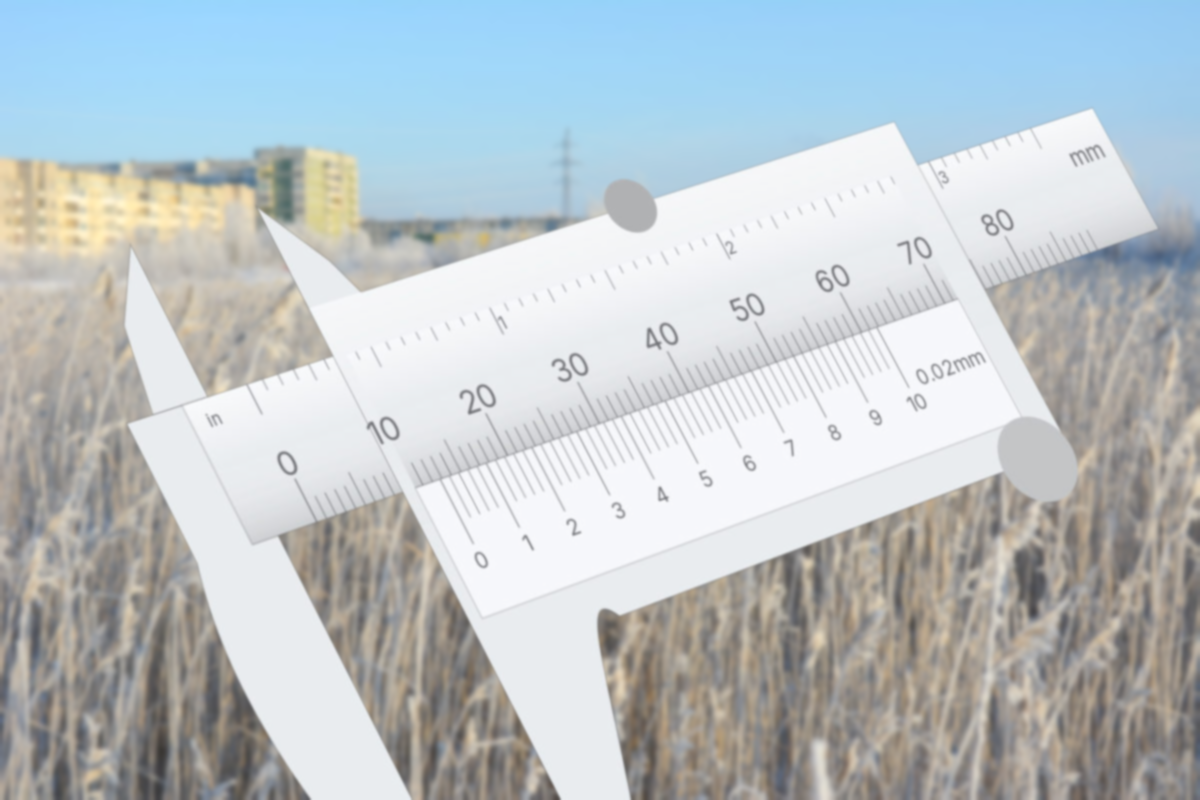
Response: 12.8; mm
